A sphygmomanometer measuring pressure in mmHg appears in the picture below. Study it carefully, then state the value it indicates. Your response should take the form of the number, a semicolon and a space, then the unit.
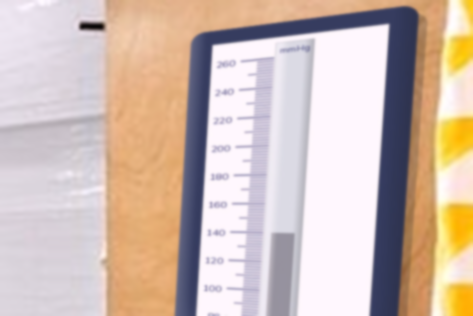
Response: 140; mmHg
